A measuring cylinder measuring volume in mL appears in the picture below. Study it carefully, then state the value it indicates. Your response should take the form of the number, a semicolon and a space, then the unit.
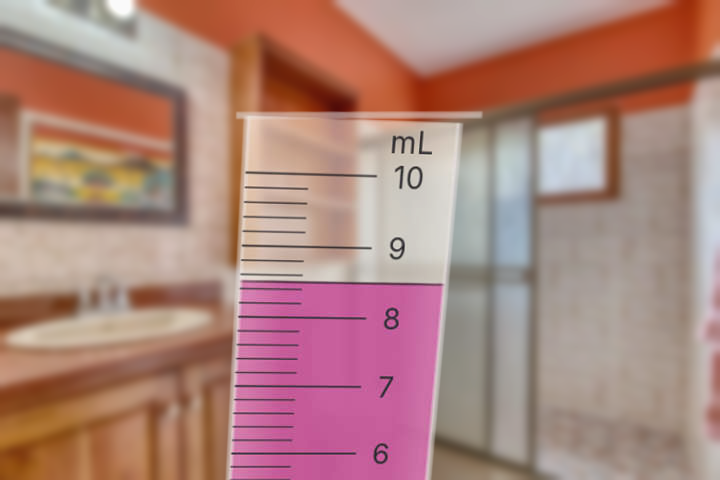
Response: 8.5; mL
